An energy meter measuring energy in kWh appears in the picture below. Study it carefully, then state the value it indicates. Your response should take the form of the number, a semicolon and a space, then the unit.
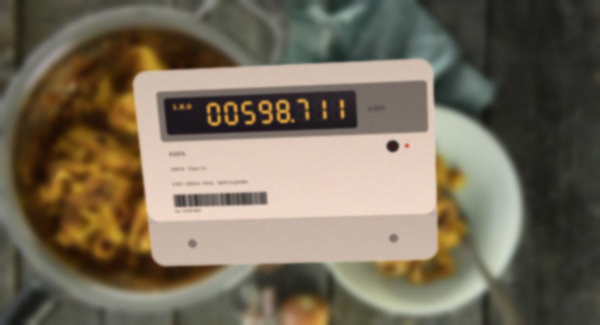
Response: 598.711; kWh
